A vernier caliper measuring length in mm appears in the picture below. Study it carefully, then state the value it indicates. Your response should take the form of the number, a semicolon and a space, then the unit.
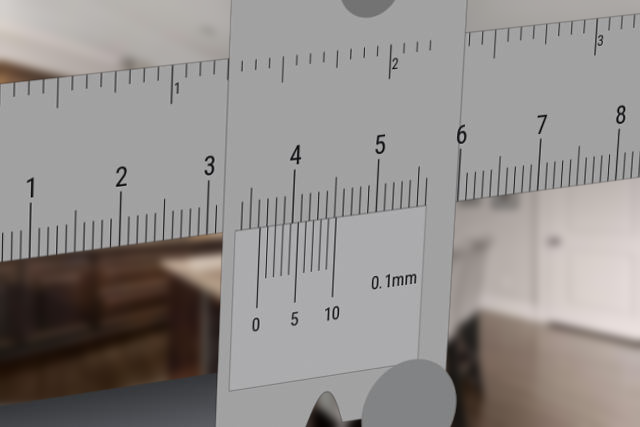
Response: 36.2; mm
